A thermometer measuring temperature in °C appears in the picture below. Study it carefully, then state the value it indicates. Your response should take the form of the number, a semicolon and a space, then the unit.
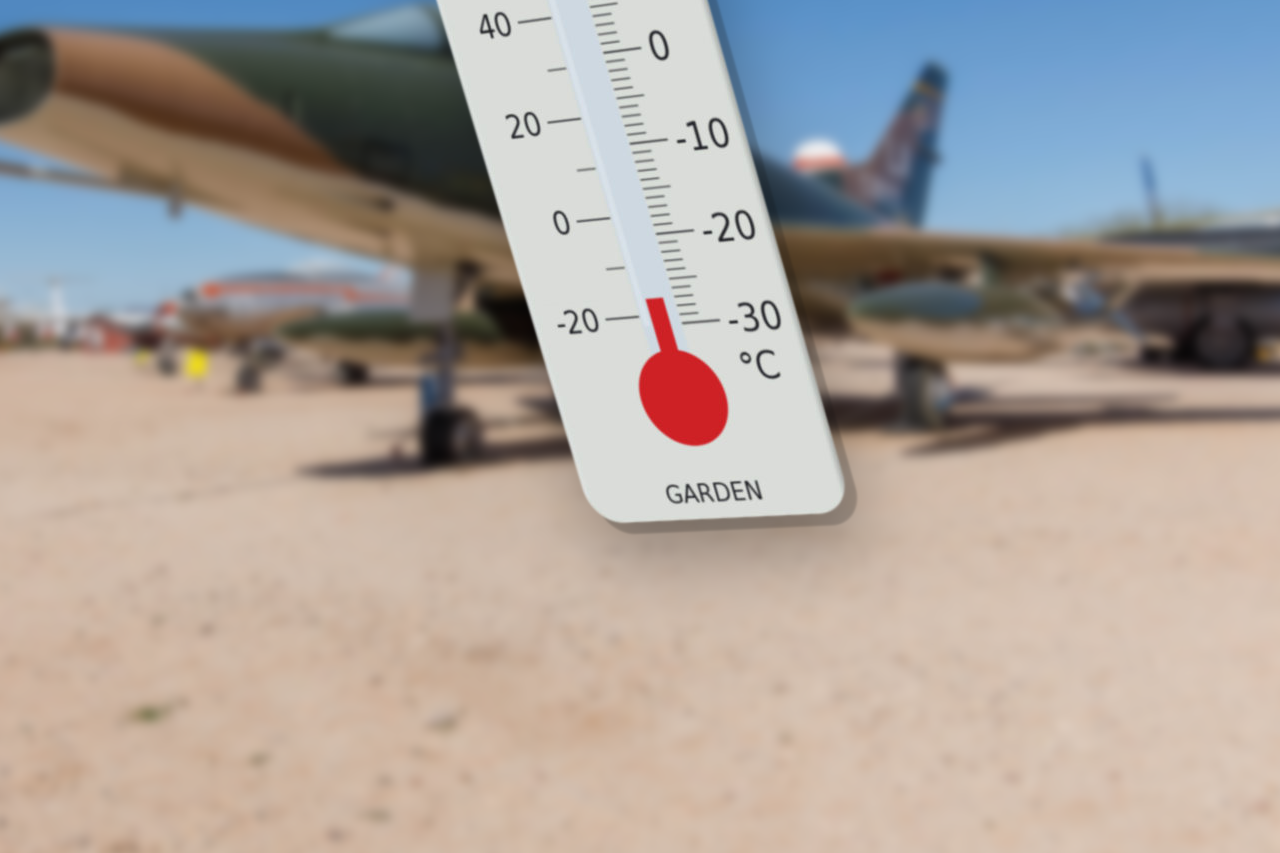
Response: -27; °C
